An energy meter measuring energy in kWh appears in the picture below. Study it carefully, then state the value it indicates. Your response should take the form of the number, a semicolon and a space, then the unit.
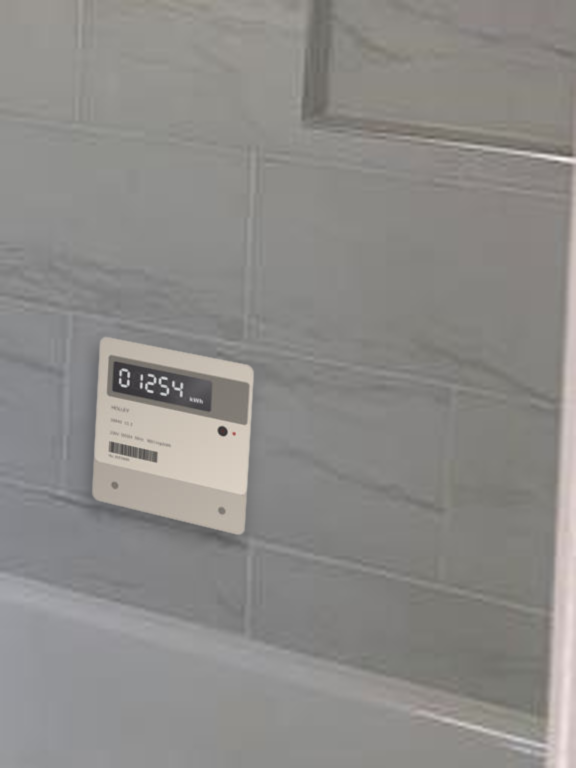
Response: 1254; kWh
